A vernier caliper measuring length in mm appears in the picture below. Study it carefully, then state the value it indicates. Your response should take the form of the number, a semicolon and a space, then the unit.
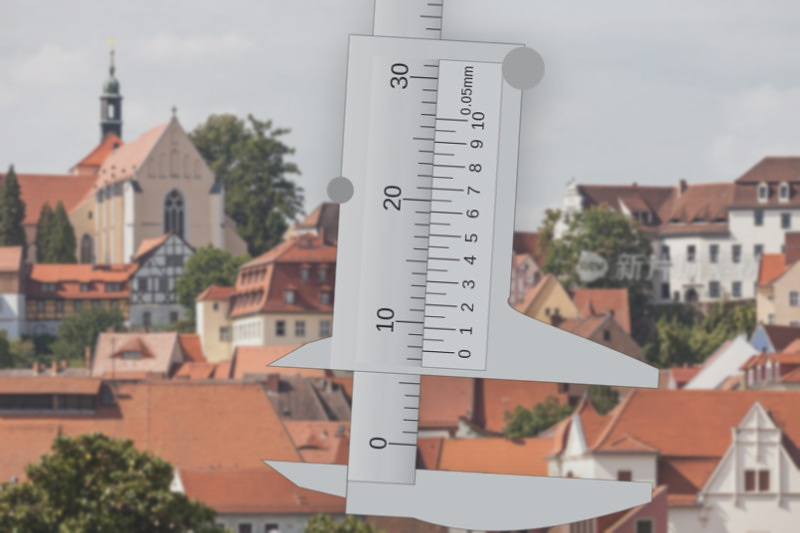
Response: 7.7; mm
